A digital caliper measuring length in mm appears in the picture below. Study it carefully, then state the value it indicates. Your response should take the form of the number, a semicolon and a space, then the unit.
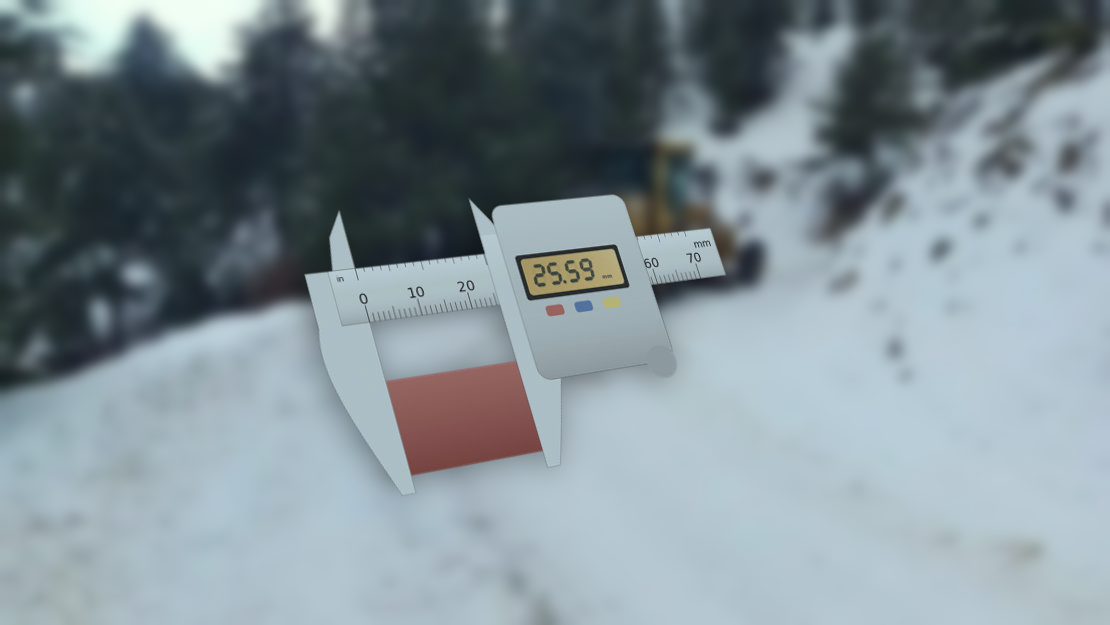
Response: 25.59; mm
